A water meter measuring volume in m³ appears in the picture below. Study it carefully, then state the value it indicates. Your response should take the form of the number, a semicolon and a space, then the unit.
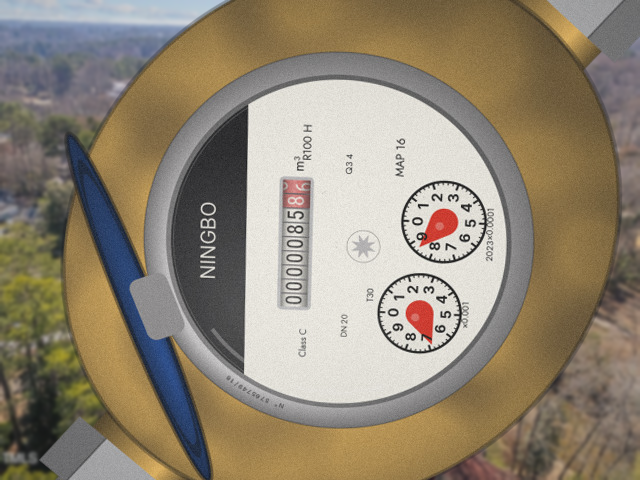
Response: 85.8568; m³
